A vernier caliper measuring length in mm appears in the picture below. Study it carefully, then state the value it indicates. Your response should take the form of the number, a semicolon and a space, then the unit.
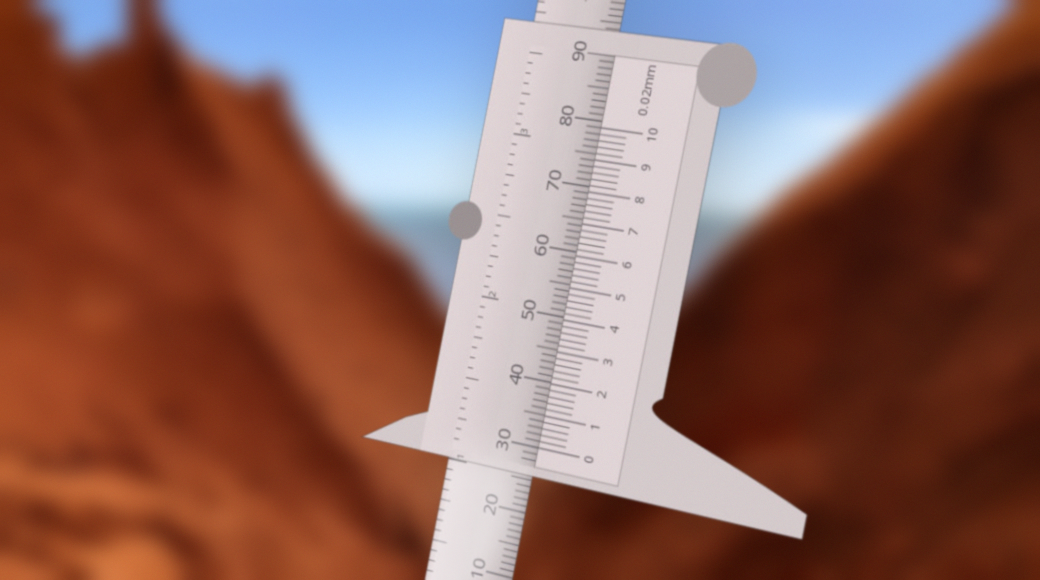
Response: 30.0; mm
